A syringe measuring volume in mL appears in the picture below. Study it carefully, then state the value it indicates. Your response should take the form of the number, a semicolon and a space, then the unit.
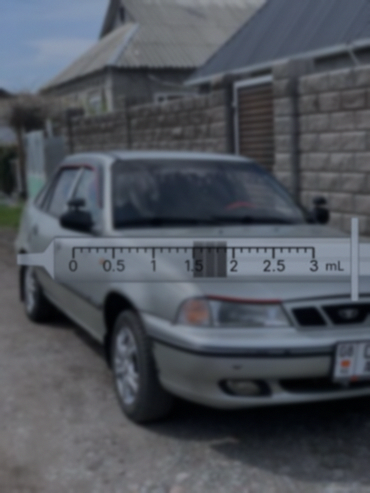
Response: 1.5; mL
